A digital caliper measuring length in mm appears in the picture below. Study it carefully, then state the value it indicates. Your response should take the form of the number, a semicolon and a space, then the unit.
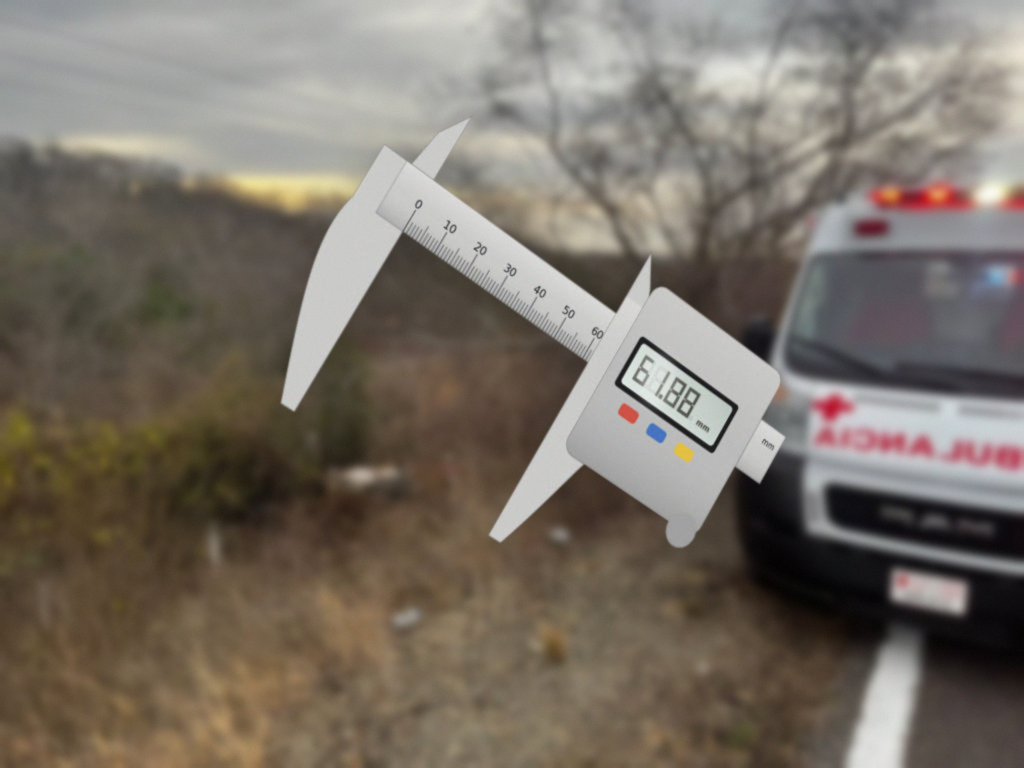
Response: 61.88; mm
